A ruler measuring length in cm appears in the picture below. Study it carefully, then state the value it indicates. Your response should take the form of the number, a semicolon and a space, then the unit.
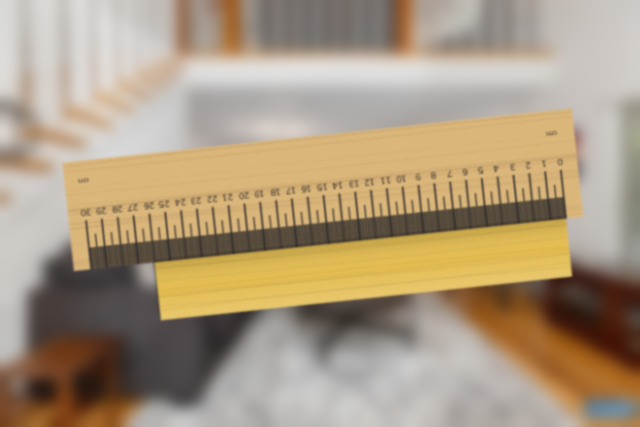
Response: 26; cm
